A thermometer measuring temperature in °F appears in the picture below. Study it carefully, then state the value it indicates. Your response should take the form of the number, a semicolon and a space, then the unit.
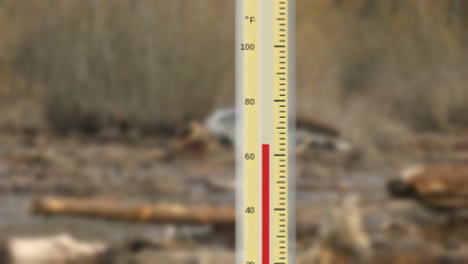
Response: 64; °F
